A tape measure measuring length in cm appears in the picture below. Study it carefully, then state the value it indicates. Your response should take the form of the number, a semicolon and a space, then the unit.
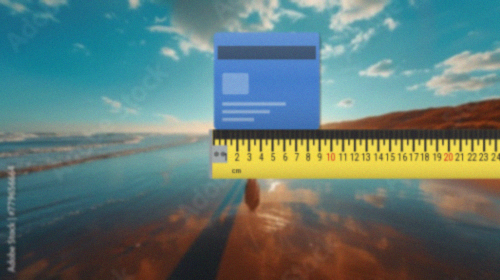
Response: 9; cm
